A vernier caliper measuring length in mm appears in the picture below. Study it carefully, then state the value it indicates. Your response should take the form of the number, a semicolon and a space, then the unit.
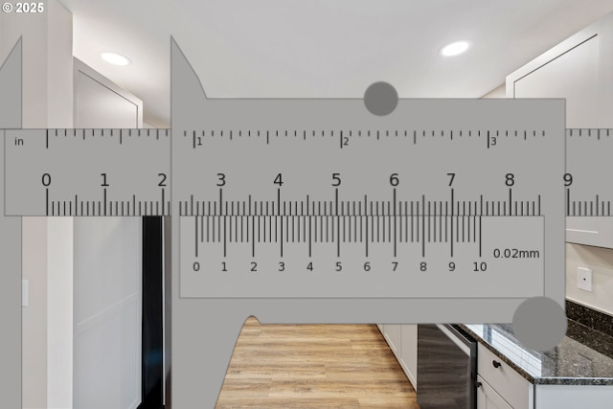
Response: 25.8; mm
